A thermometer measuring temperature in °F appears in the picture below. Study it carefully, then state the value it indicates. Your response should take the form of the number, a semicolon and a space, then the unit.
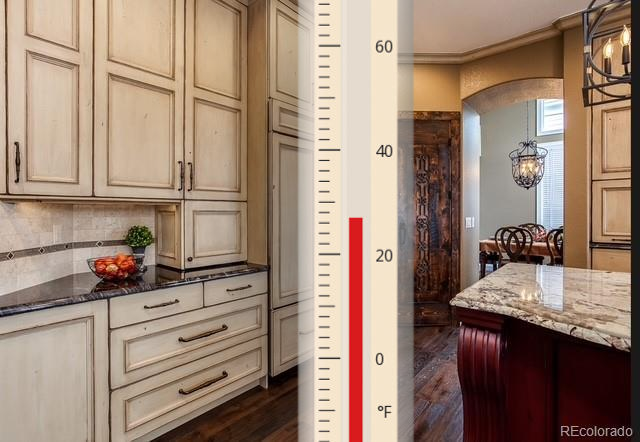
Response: 27; °F
